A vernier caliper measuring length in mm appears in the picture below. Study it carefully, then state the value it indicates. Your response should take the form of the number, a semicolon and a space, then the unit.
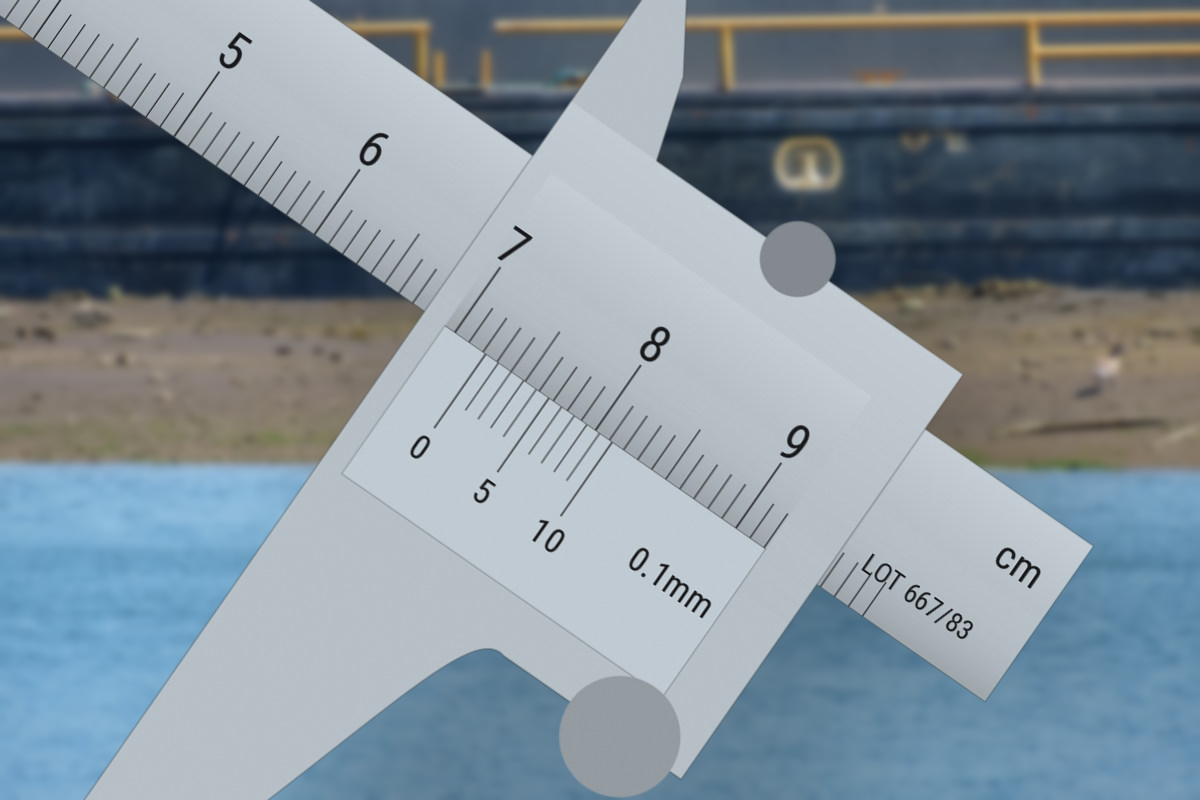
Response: 72.2; mm
